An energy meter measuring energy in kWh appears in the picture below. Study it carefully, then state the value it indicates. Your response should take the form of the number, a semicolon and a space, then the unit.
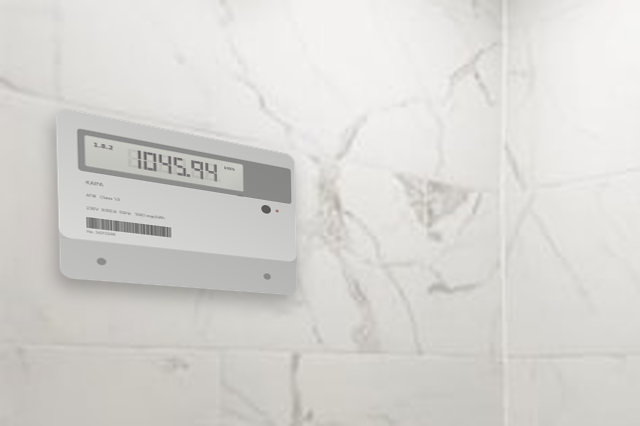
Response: 1045.94; kWh
